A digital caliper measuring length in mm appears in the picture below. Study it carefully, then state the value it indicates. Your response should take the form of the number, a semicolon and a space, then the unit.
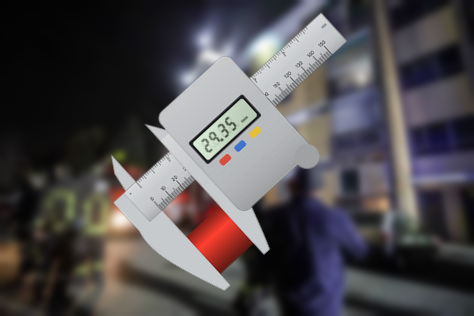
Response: 29.35; mm
